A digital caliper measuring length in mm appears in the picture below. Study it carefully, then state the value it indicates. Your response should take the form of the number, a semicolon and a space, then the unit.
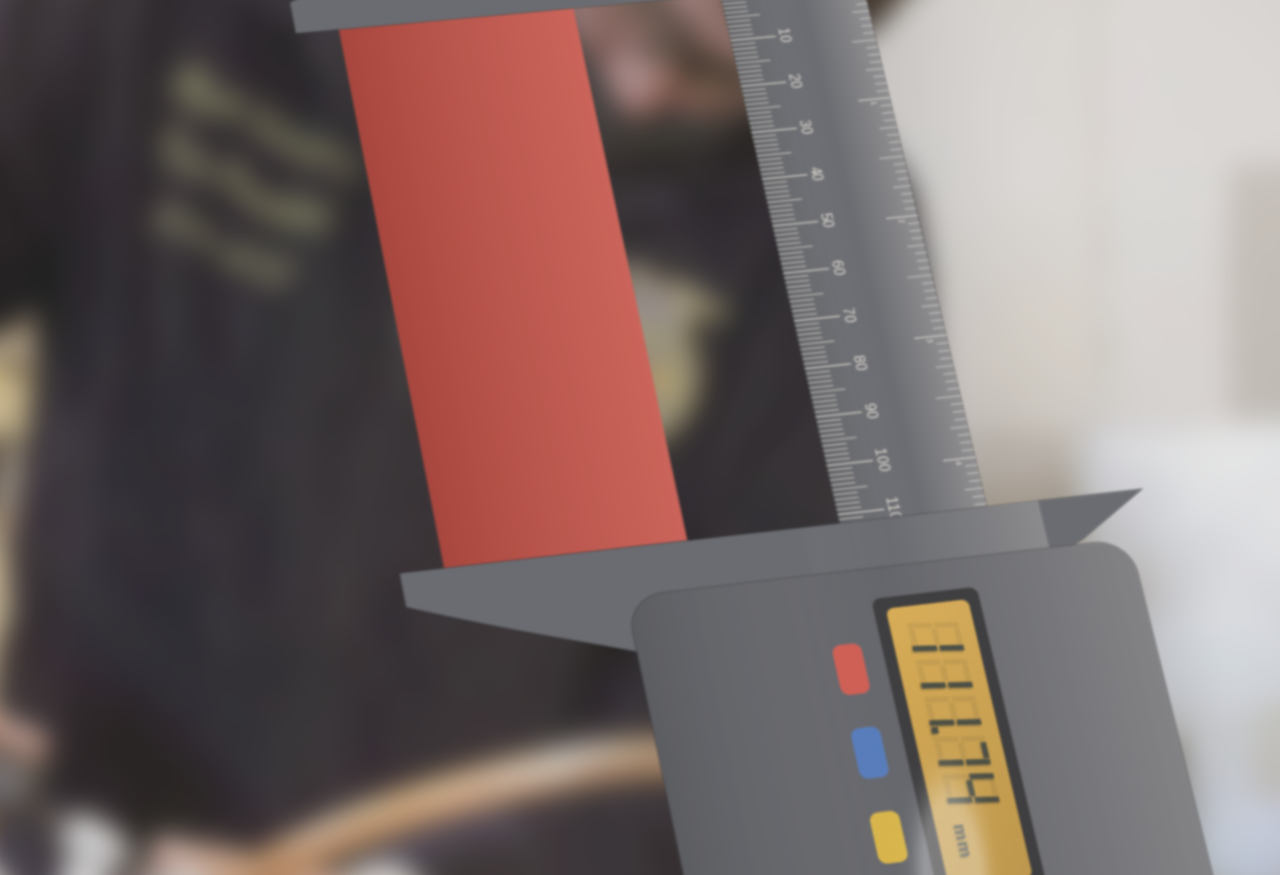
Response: 111.74; mm
